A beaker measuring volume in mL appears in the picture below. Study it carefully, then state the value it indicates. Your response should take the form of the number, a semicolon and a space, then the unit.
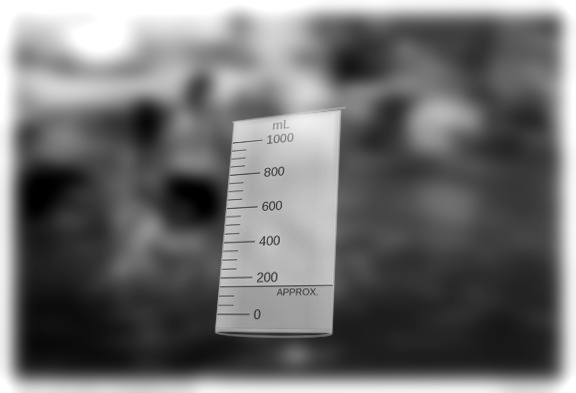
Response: 150; mL
